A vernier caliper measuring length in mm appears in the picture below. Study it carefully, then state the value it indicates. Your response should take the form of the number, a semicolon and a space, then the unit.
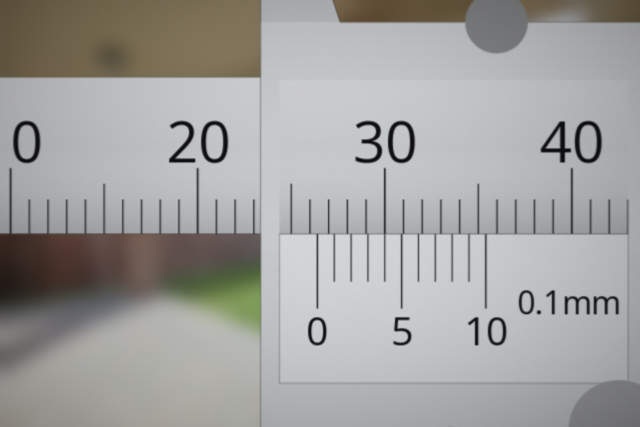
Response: 26.4; mm
